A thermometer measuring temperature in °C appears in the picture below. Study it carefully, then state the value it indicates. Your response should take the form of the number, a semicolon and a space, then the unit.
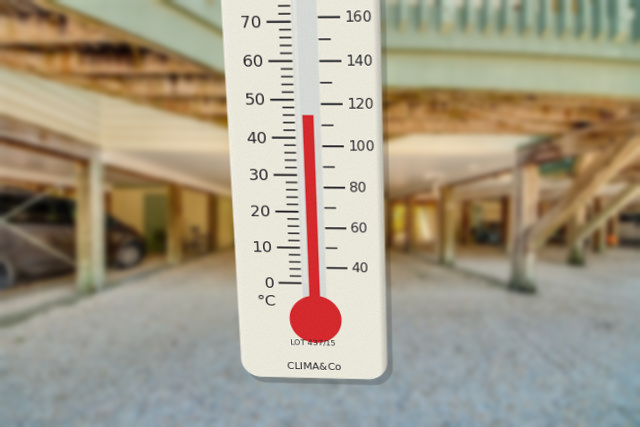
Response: 46; °C
